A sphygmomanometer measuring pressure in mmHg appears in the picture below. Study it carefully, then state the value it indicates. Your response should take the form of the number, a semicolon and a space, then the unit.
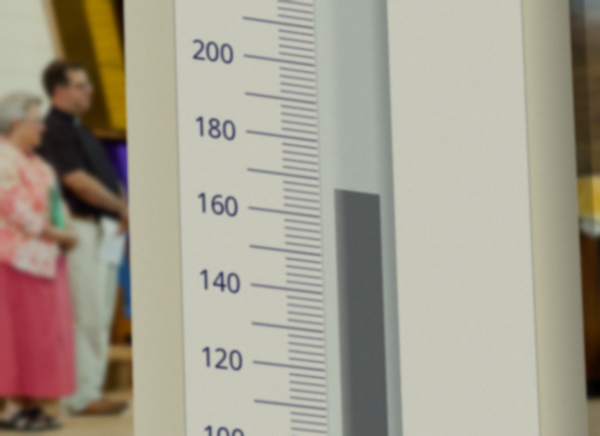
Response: 168; mmHg
